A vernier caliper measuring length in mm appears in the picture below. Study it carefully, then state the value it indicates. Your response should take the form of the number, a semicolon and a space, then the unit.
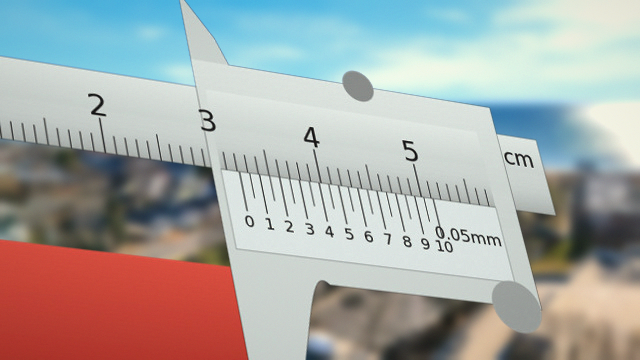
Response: 32.2; mm
